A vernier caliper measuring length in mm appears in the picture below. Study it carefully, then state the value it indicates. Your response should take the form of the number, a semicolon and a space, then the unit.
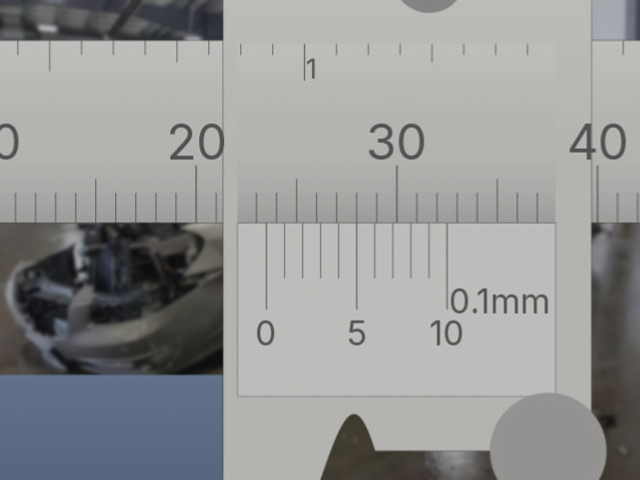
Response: 23.5; mm
